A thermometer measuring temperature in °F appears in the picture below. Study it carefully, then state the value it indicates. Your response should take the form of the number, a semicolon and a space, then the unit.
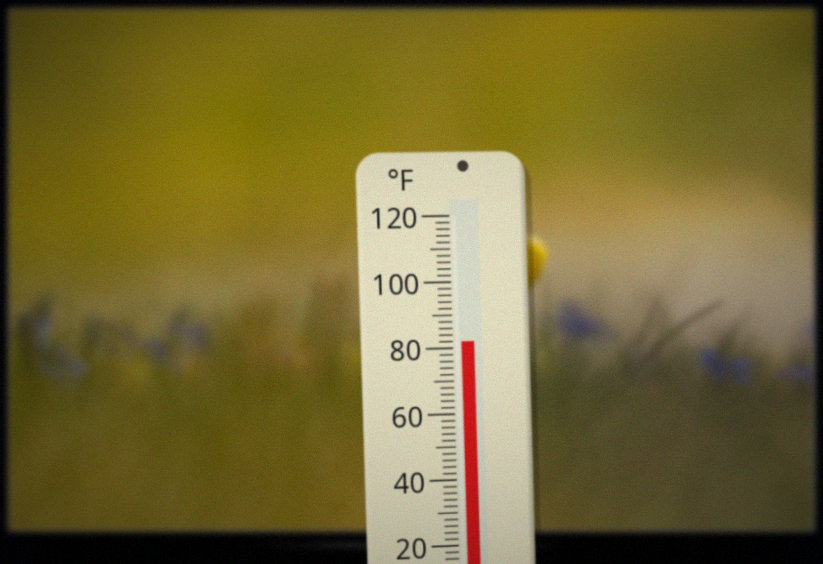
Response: 82; °F
